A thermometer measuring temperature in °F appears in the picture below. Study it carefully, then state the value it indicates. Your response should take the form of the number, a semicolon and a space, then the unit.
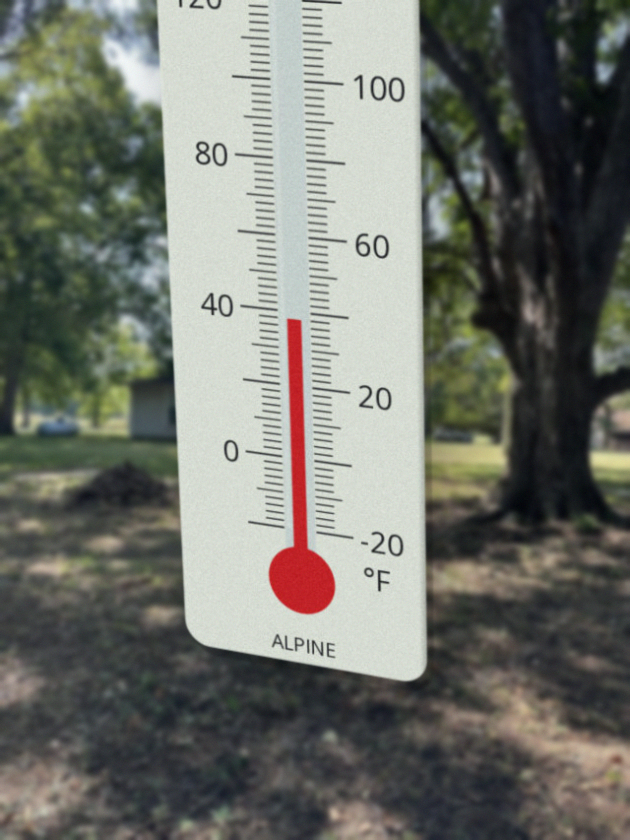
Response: 38; °F
